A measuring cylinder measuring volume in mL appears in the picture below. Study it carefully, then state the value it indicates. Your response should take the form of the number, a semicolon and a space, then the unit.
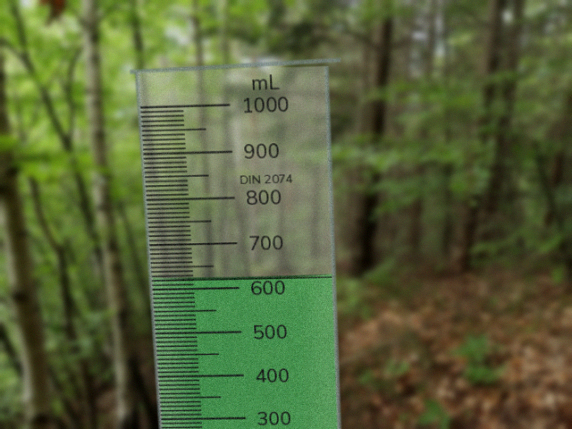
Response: 620; mL
